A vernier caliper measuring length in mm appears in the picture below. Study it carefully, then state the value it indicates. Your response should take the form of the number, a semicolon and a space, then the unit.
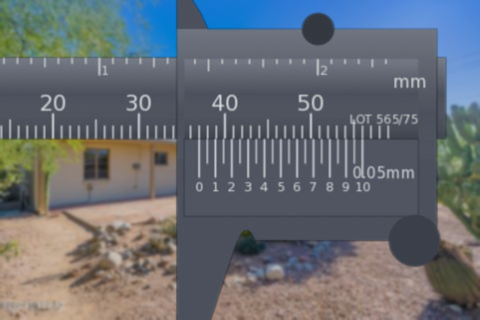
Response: 37.0; mm
